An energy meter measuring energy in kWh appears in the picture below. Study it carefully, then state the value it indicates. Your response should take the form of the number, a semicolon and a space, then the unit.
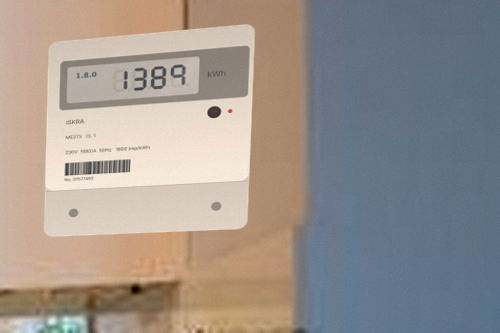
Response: 1389; kWh
